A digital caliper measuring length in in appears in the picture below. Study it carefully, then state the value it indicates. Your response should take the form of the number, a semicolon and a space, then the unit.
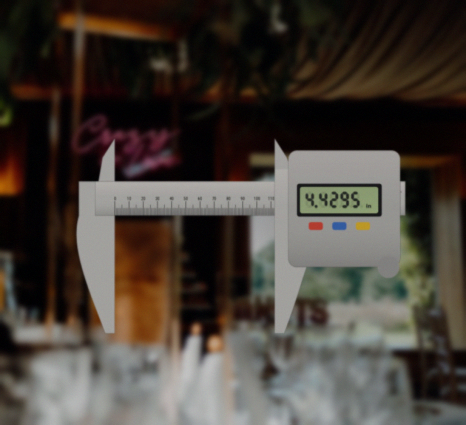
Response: 4.4295; in
